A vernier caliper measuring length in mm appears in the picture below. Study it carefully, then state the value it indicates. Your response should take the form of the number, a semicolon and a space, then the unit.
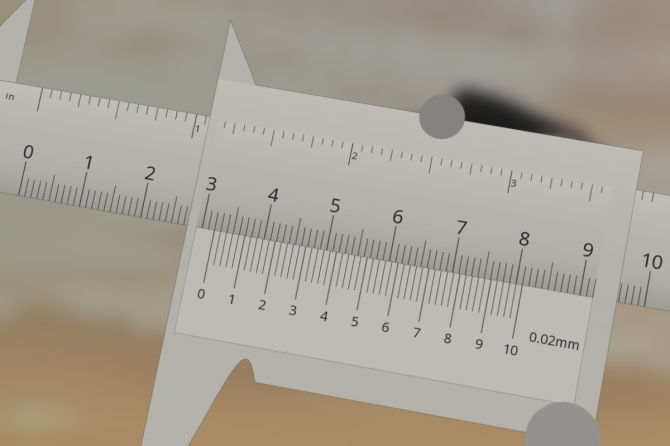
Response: 32.0; mm
